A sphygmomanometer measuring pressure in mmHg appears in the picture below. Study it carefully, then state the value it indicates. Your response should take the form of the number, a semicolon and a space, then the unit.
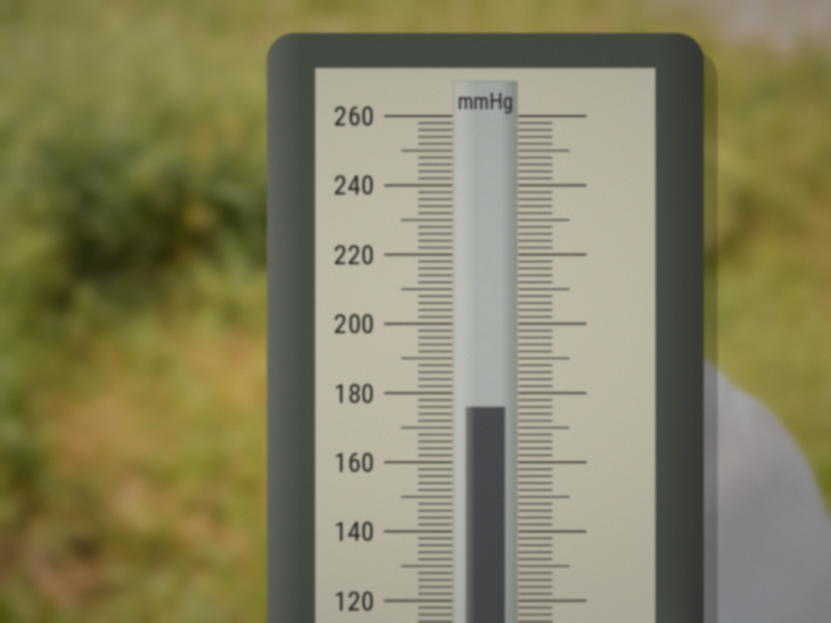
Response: 176; mmHg
